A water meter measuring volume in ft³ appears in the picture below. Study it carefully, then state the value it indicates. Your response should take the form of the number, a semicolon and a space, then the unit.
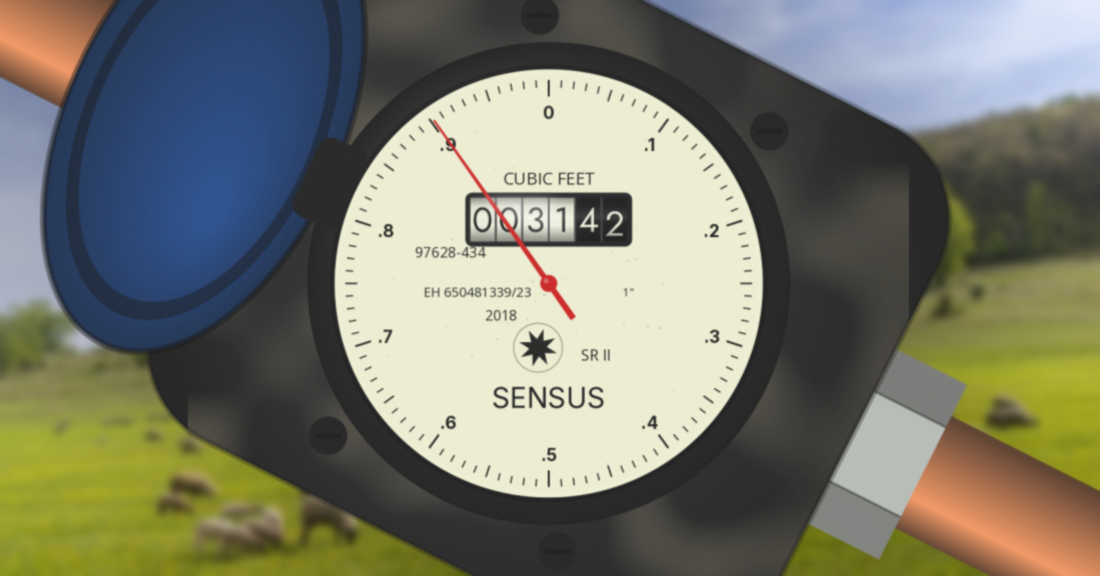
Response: 3141.90; ft³
